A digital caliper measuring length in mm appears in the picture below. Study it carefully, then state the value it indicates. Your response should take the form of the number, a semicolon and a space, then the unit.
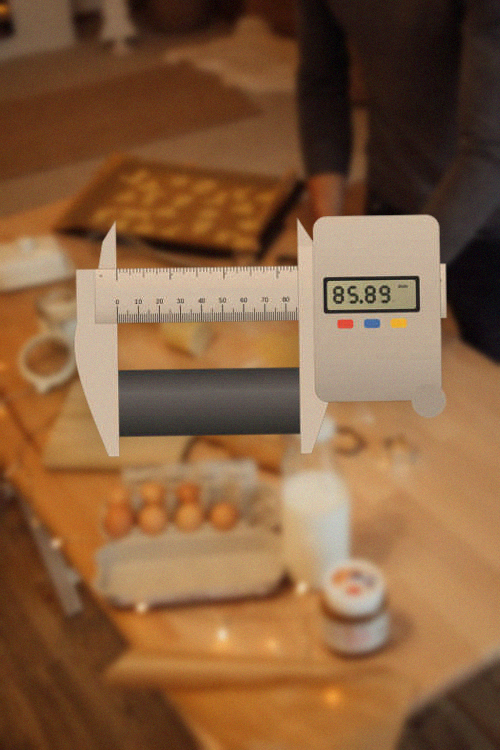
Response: 85.89; mm
